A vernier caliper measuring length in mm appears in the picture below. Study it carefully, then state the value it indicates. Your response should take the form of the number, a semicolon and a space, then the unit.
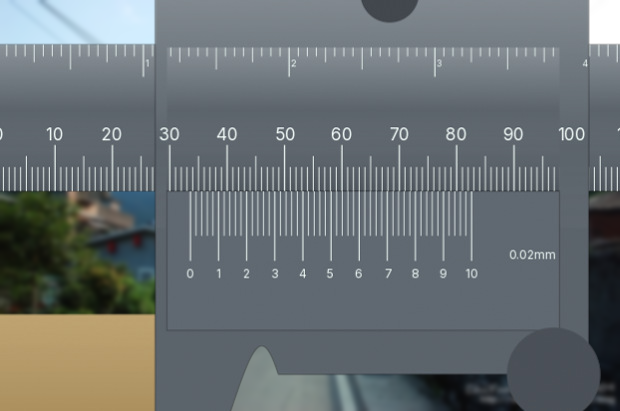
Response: 33.6; mm
